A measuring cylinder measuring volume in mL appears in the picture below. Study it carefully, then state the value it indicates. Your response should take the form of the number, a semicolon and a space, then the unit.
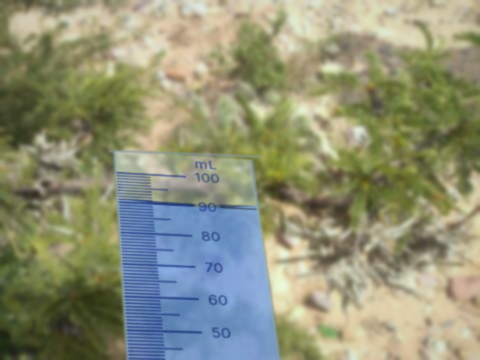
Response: 90; mL
